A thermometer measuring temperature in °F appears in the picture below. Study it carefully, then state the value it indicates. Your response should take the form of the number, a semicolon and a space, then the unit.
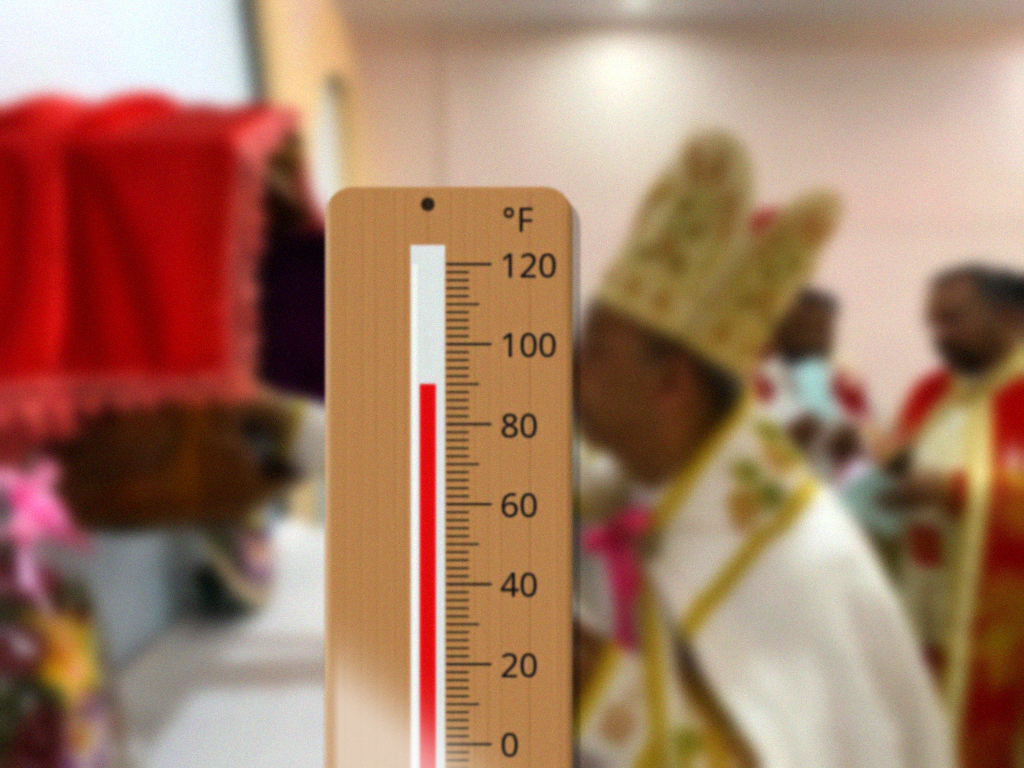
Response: 90; °F
